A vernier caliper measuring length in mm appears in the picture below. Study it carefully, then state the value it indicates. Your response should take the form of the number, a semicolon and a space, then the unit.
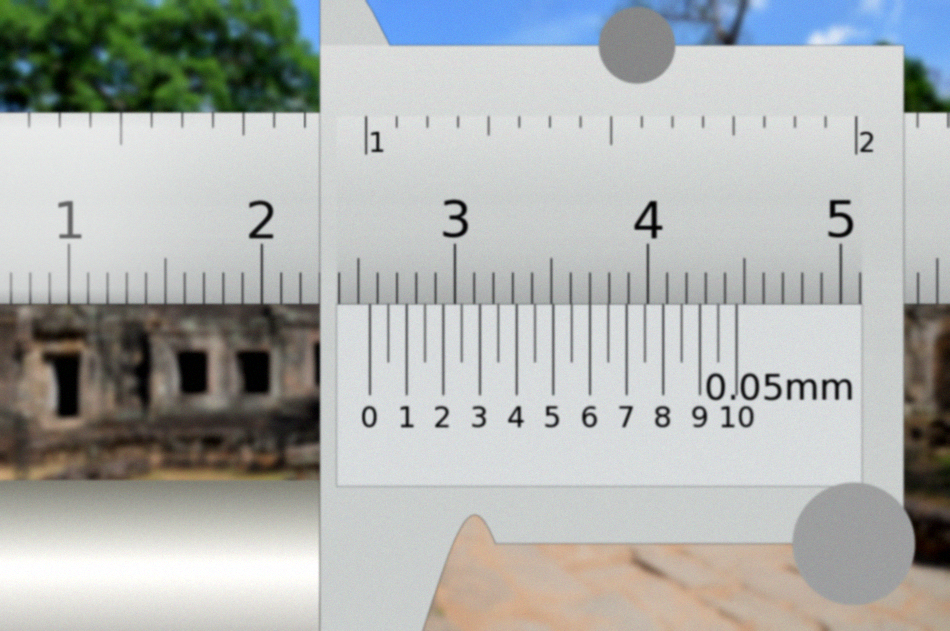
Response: 25.6; mm
